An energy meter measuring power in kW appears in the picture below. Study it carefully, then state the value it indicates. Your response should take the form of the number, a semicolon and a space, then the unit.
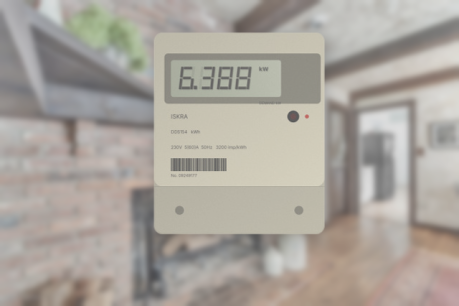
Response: 6.388; kW
